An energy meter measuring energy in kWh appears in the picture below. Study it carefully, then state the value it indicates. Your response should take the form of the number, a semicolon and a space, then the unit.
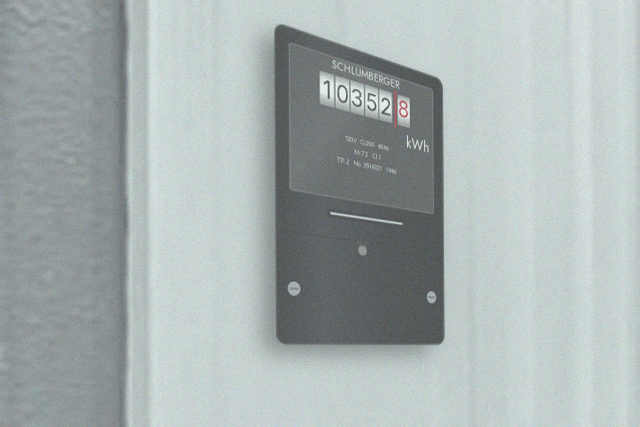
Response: 10352.8; kWh
